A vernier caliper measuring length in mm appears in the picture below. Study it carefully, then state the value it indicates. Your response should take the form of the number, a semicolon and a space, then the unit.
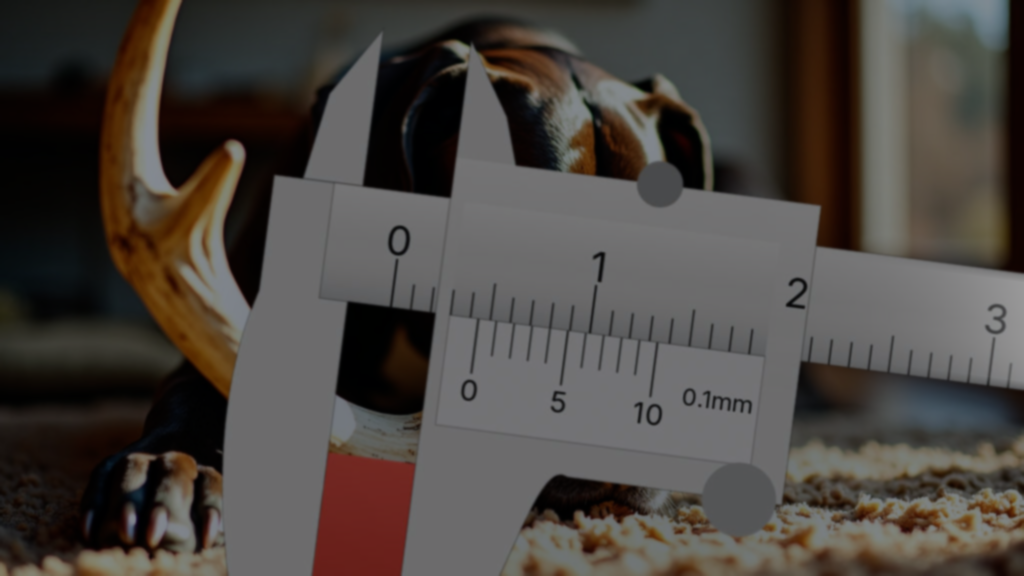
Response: 4.4; mm
